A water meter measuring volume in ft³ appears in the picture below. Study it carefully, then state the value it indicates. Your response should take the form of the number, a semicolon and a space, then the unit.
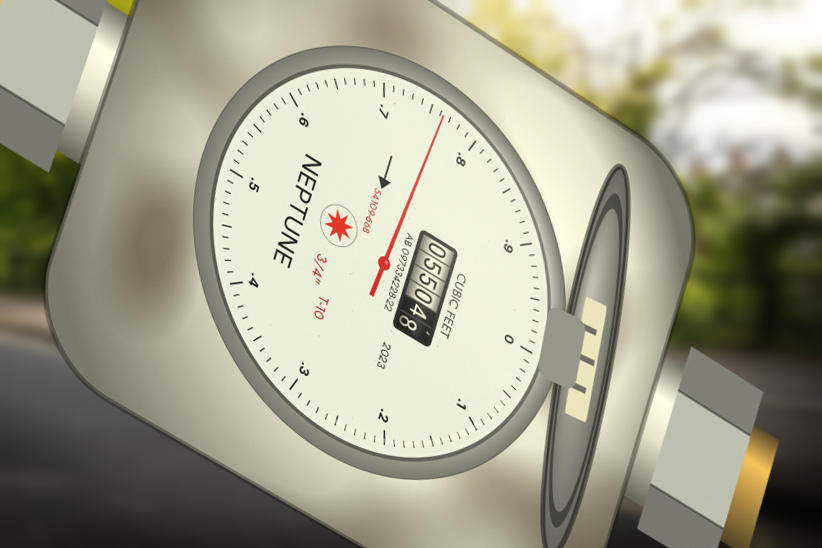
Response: 55047.76; ft³
